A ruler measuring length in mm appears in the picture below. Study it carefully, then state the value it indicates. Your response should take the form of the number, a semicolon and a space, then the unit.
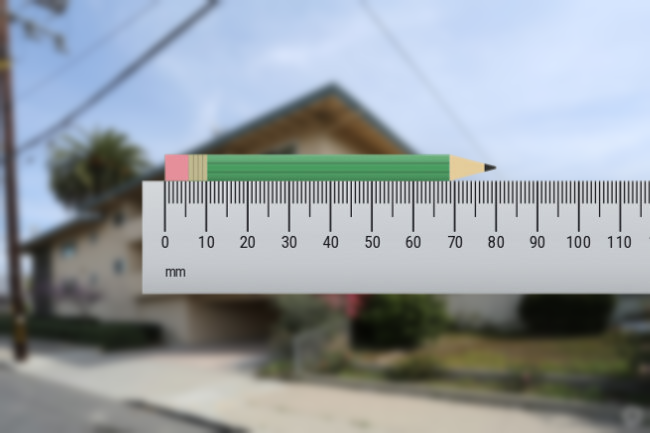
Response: 80; mm
